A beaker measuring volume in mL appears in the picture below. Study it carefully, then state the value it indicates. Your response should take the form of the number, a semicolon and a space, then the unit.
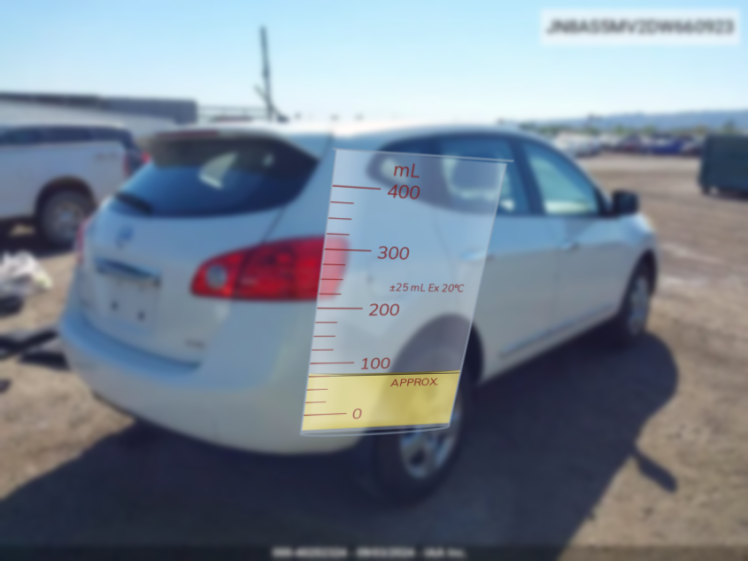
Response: 75; mL
